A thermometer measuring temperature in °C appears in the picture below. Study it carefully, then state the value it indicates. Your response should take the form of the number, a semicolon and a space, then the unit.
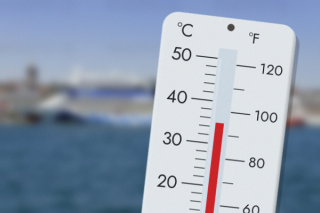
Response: 35; °C
